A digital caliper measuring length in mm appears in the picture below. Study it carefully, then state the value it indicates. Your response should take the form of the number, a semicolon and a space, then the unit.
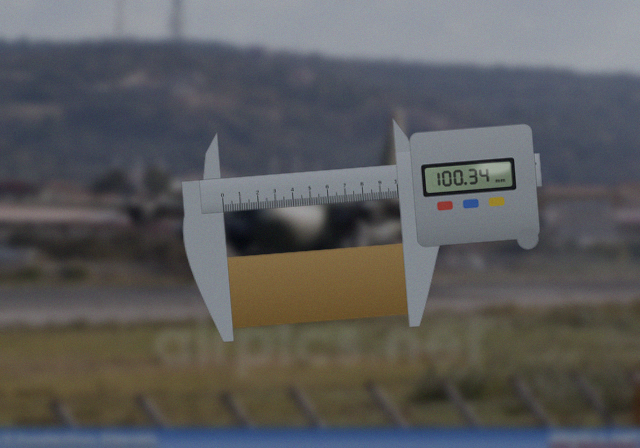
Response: 100.34; mm
